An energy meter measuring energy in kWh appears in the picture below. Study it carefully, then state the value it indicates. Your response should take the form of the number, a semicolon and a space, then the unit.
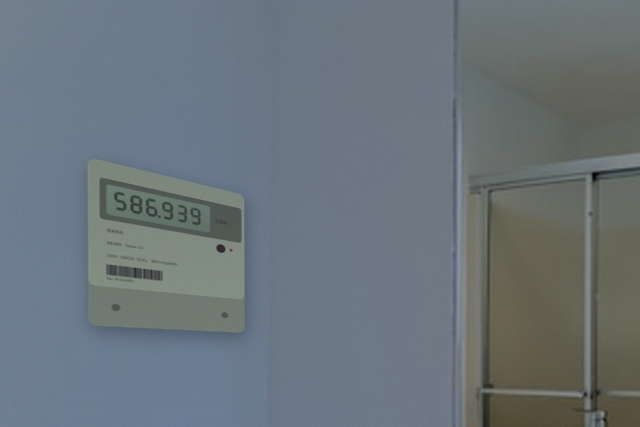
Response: 586.939; kWh
